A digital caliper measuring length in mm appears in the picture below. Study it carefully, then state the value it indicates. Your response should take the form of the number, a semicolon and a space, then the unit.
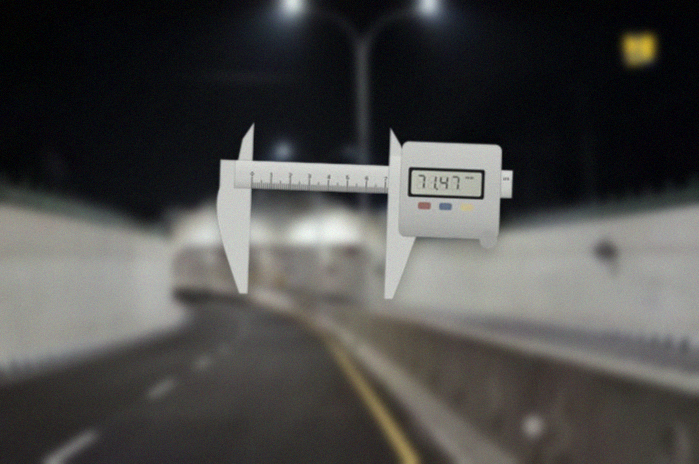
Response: 71.47; mm
